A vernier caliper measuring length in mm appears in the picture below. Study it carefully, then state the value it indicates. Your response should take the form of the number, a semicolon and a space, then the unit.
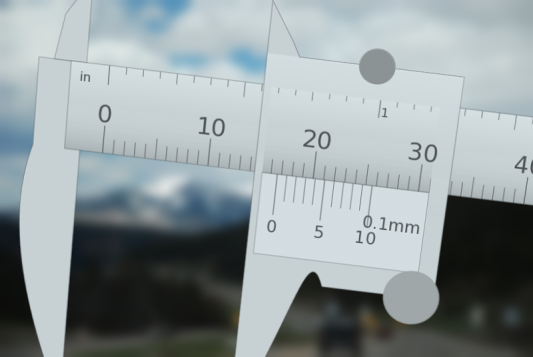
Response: 16.6; mm
